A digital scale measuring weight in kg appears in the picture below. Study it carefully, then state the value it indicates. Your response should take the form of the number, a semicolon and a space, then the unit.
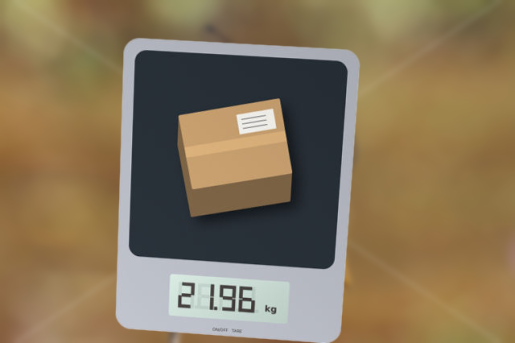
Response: 21.96; kg
